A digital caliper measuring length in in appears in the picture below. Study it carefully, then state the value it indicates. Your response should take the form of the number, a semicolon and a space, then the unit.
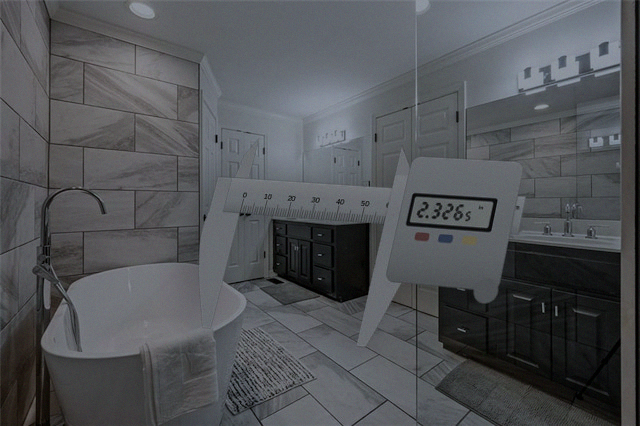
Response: 2.3265; in
